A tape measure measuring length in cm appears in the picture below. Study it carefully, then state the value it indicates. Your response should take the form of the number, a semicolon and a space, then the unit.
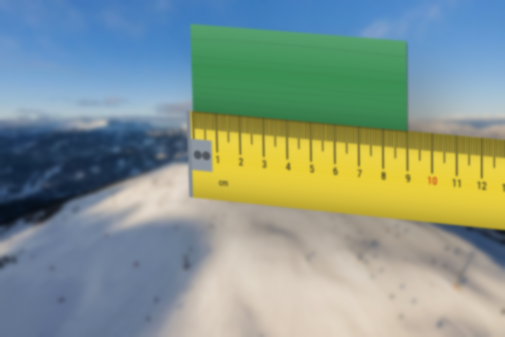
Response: 9; cm
